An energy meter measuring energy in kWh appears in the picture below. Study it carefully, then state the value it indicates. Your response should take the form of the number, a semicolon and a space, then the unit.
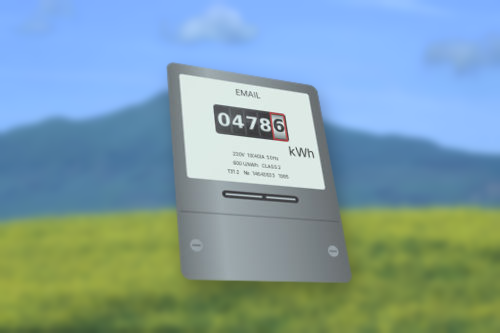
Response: 478.6; kWh
